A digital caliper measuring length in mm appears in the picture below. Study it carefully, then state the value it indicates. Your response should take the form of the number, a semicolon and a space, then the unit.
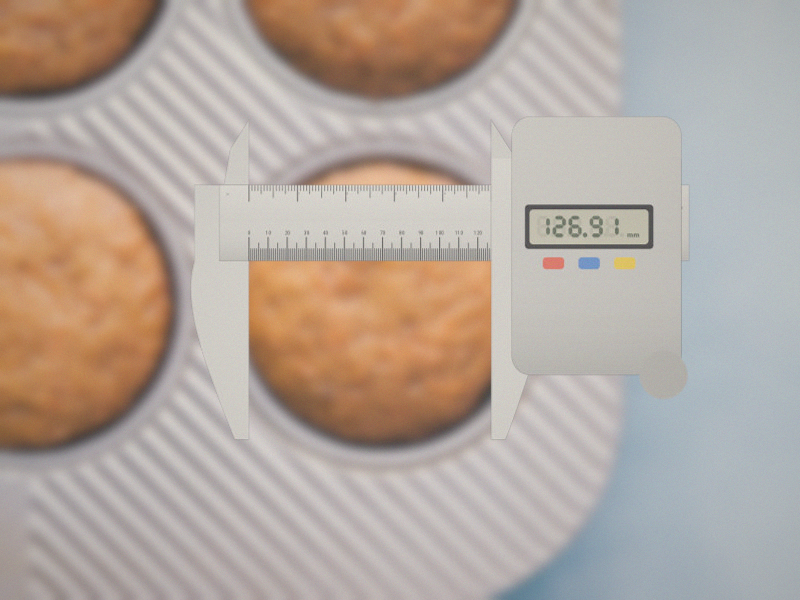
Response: 126.91; mm
